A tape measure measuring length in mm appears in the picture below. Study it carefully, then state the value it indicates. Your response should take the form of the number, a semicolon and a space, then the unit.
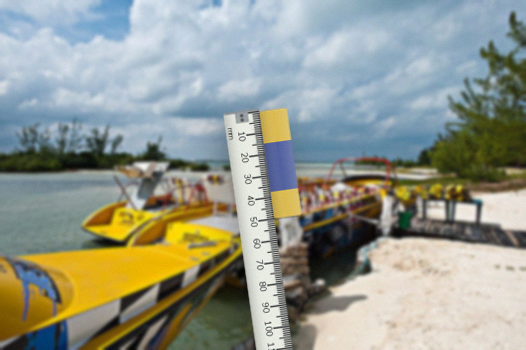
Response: 50; mm
